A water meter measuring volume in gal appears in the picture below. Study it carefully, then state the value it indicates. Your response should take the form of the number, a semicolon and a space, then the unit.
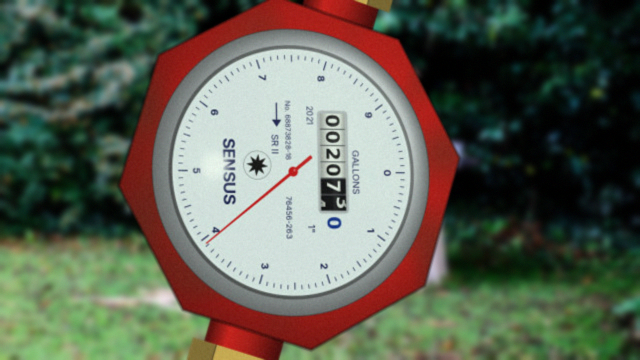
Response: 20733.9; gal
